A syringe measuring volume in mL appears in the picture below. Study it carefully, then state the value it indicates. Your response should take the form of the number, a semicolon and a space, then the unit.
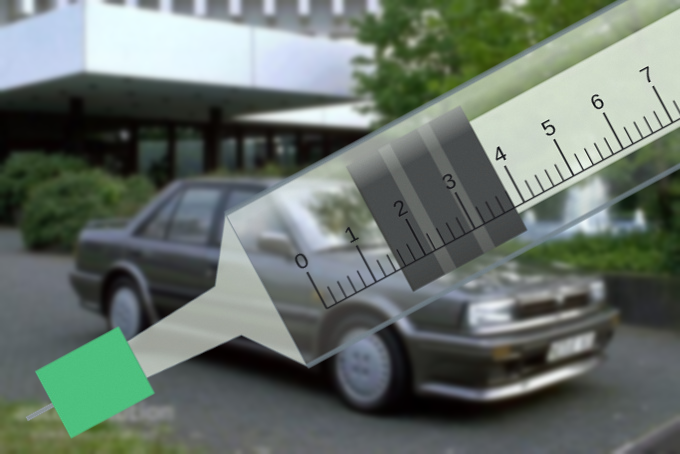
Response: 1.5; mL
